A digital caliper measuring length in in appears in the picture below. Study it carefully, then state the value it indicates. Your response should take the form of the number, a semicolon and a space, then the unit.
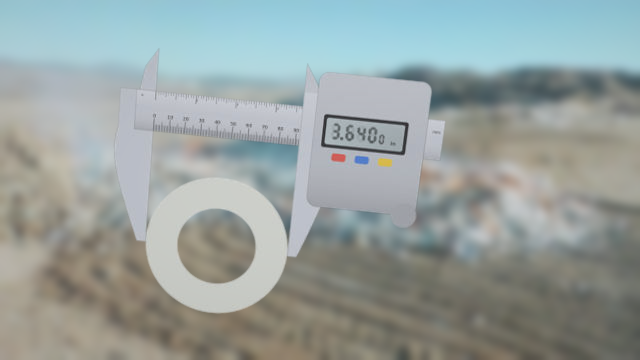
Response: 3.6400; in
